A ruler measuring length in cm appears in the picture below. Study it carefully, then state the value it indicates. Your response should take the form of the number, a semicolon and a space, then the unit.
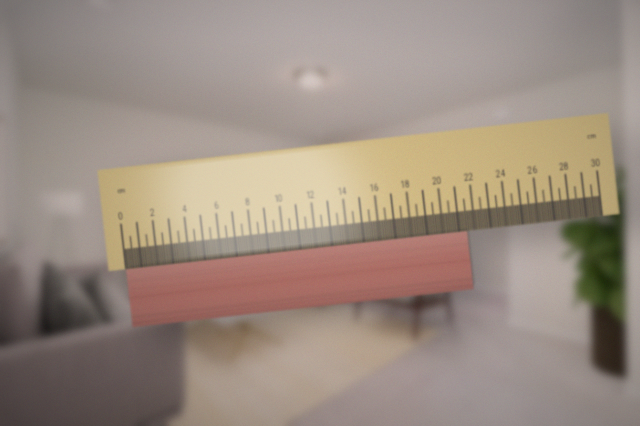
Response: 21.5; cm
